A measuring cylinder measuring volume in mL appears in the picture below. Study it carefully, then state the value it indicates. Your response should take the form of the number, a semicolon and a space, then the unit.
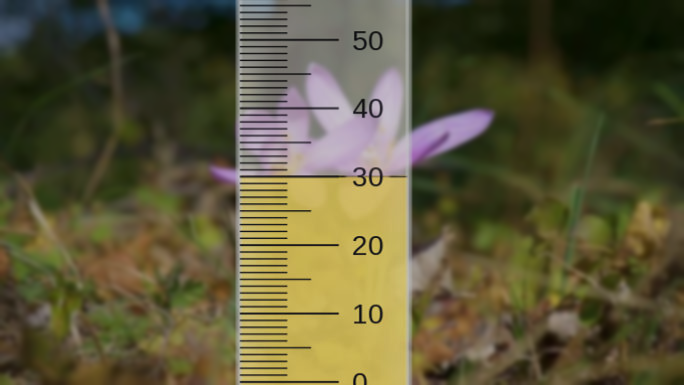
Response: 30; mL
